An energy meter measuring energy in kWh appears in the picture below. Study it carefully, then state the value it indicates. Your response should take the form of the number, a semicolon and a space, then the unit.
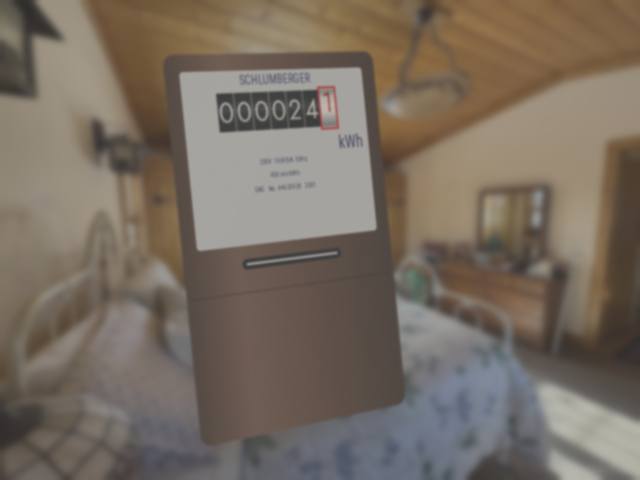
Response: 24.1; kWh
